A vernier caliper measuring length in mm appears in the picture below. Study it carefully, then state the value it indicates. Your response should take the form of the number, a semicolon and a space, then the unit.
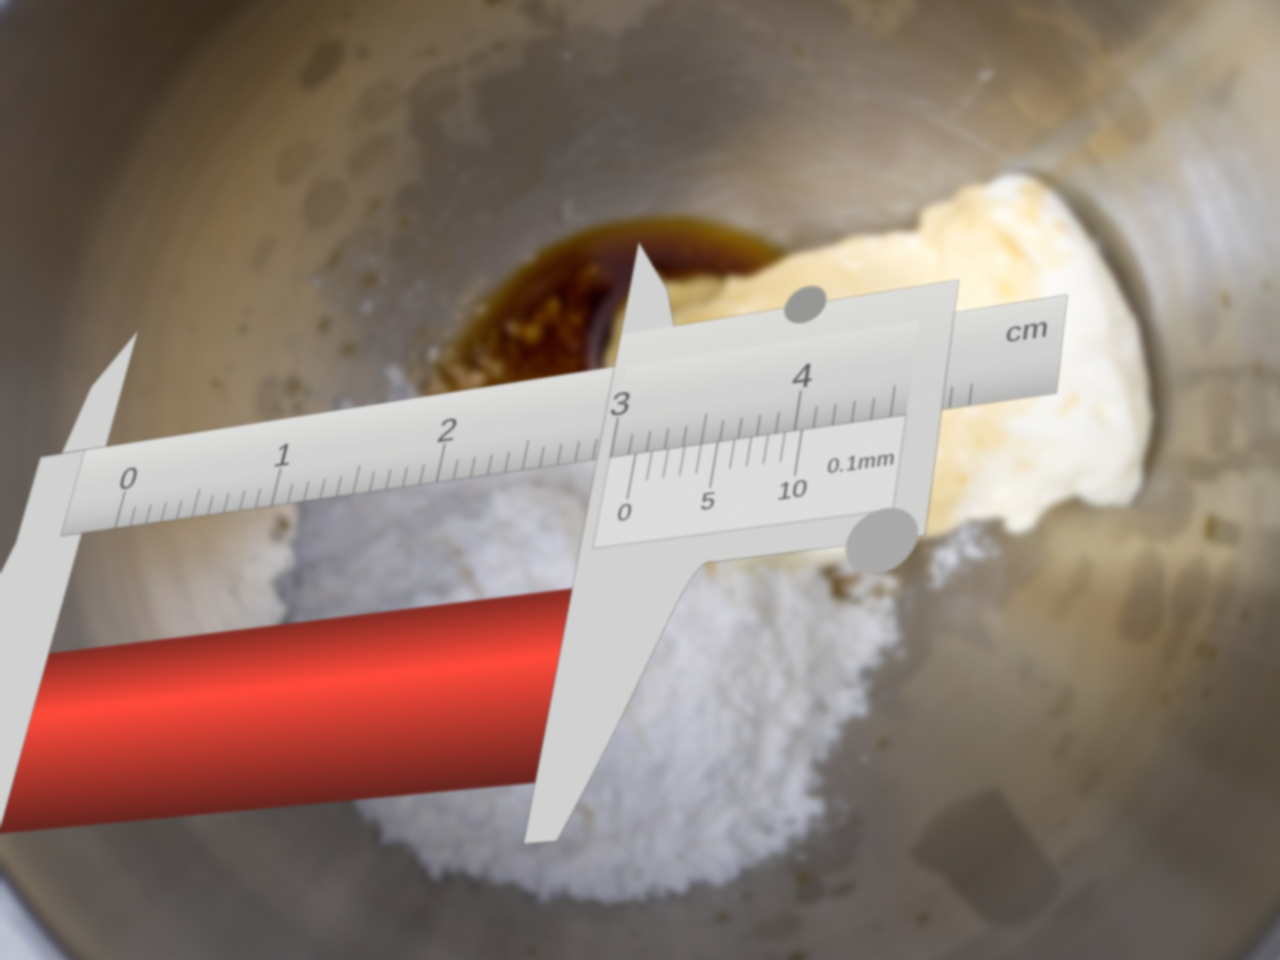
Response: 31.4; mm
